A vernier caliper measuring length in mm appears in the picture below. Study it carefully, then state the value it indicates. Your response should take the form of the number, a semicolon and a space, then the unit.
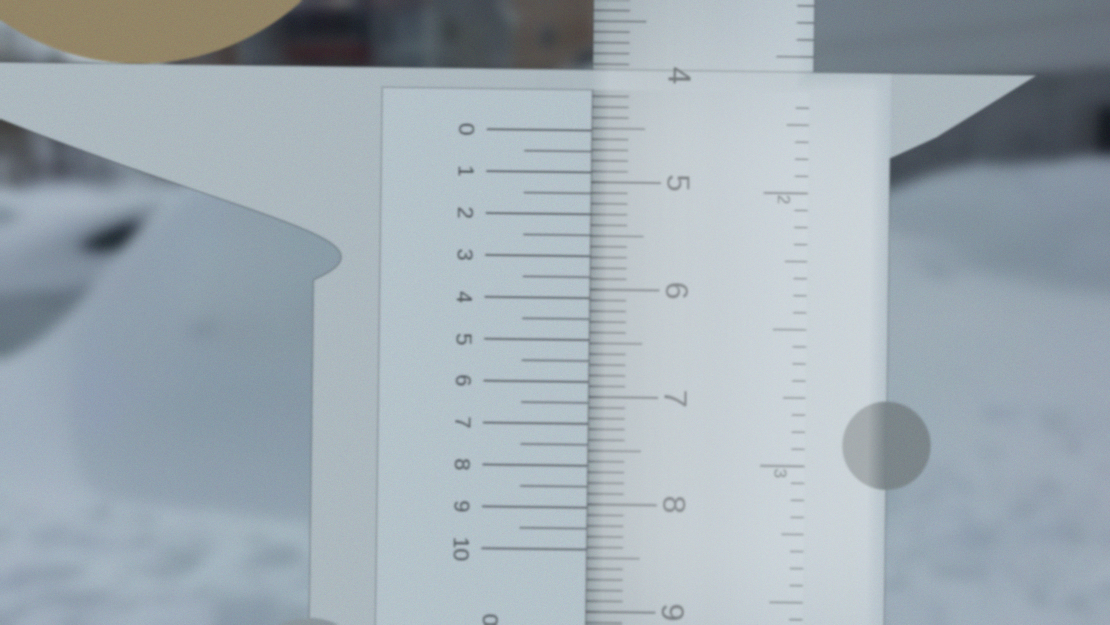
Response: 45.2; mm
